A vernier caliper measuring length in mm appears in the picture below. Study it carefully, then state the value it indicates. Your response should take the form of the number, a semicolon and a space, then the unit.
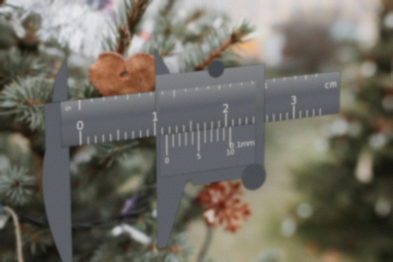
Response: 11.6; mm
